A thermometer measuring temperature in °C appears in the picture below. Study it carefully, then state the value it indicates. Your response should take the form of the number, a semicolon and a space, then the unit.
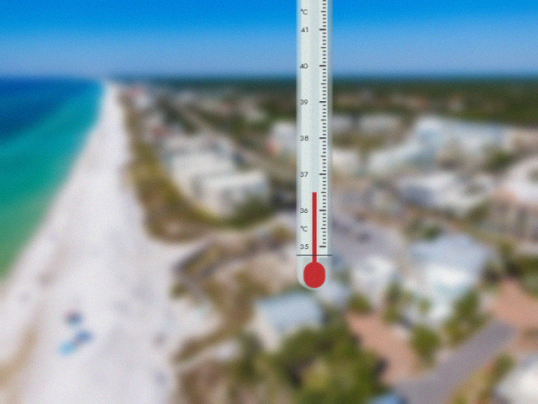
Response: 36.5; °C
